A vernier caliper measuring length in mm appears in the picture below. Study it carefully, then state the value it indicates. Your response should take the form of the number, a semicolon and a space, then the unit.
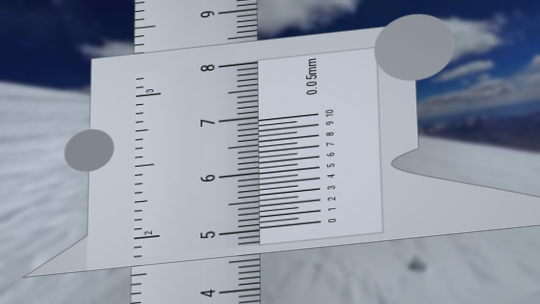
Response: 50.4; mm
